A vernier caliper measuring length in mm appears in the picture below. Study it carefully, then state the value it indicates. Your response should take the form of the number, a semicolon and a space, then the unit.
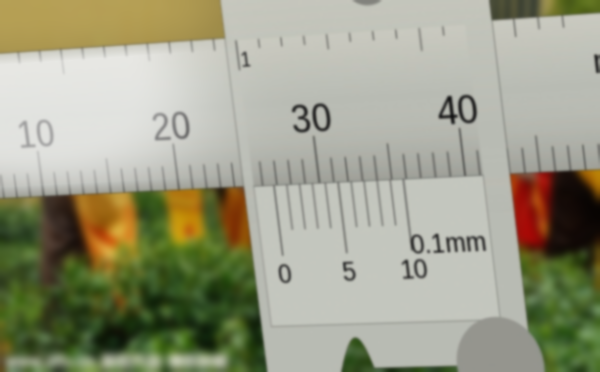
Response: 26.8; mm
